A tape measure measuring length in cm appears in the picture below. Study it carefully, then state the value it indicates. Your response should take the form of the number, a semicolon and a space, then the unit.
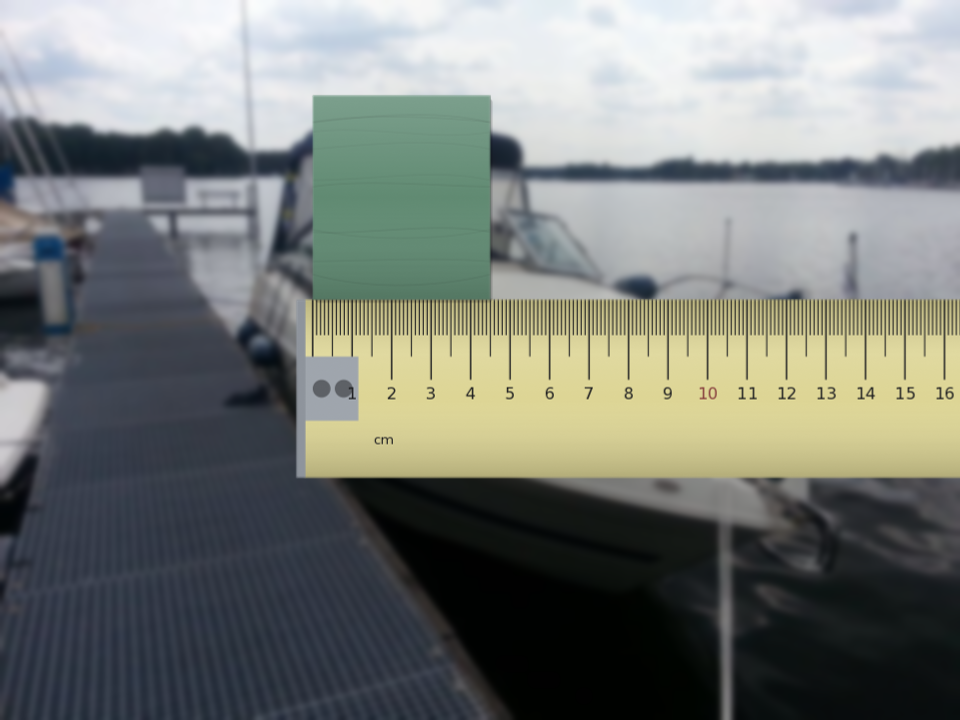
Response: 4.5; cm
